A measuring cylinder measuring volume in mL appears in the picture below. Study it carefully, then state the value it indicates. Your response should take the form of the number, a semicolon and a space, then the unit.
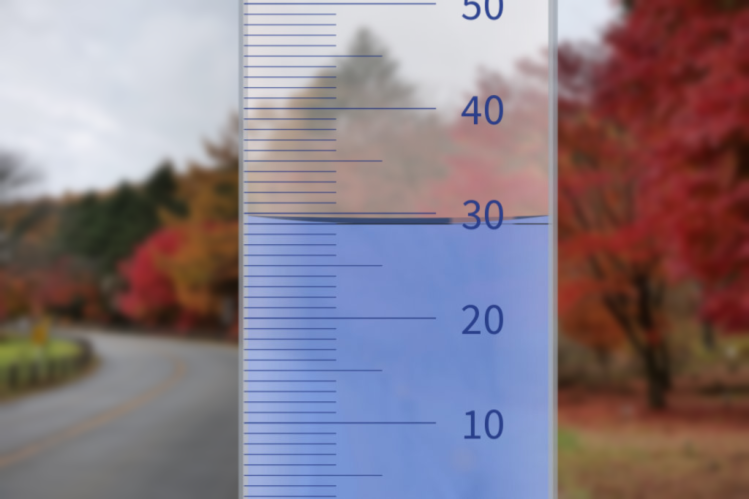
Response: 29; mL
